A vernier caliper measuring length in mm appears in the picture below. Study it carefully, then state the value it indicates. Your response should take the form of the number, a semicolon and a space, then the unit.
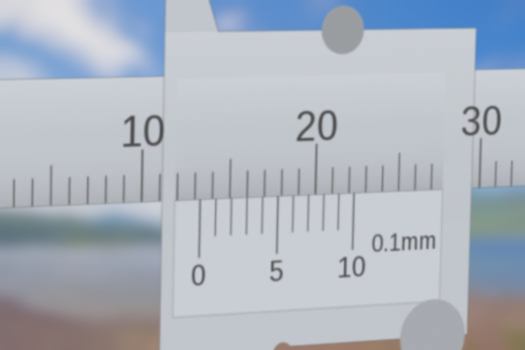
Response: 13.3; mm
